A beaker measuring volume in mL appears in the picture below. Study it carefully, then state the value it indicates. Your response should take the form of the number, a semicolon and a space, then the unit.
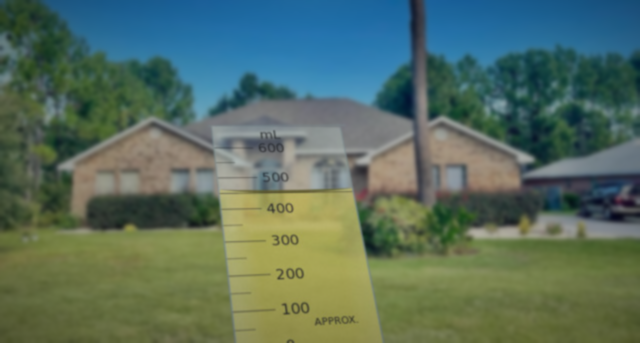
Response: 450; mL
